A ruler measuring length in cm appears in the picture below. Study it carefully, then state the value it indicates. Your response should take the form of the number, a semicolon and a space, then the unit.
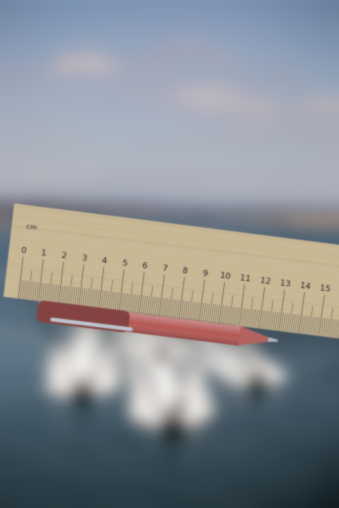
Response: 12; cm
